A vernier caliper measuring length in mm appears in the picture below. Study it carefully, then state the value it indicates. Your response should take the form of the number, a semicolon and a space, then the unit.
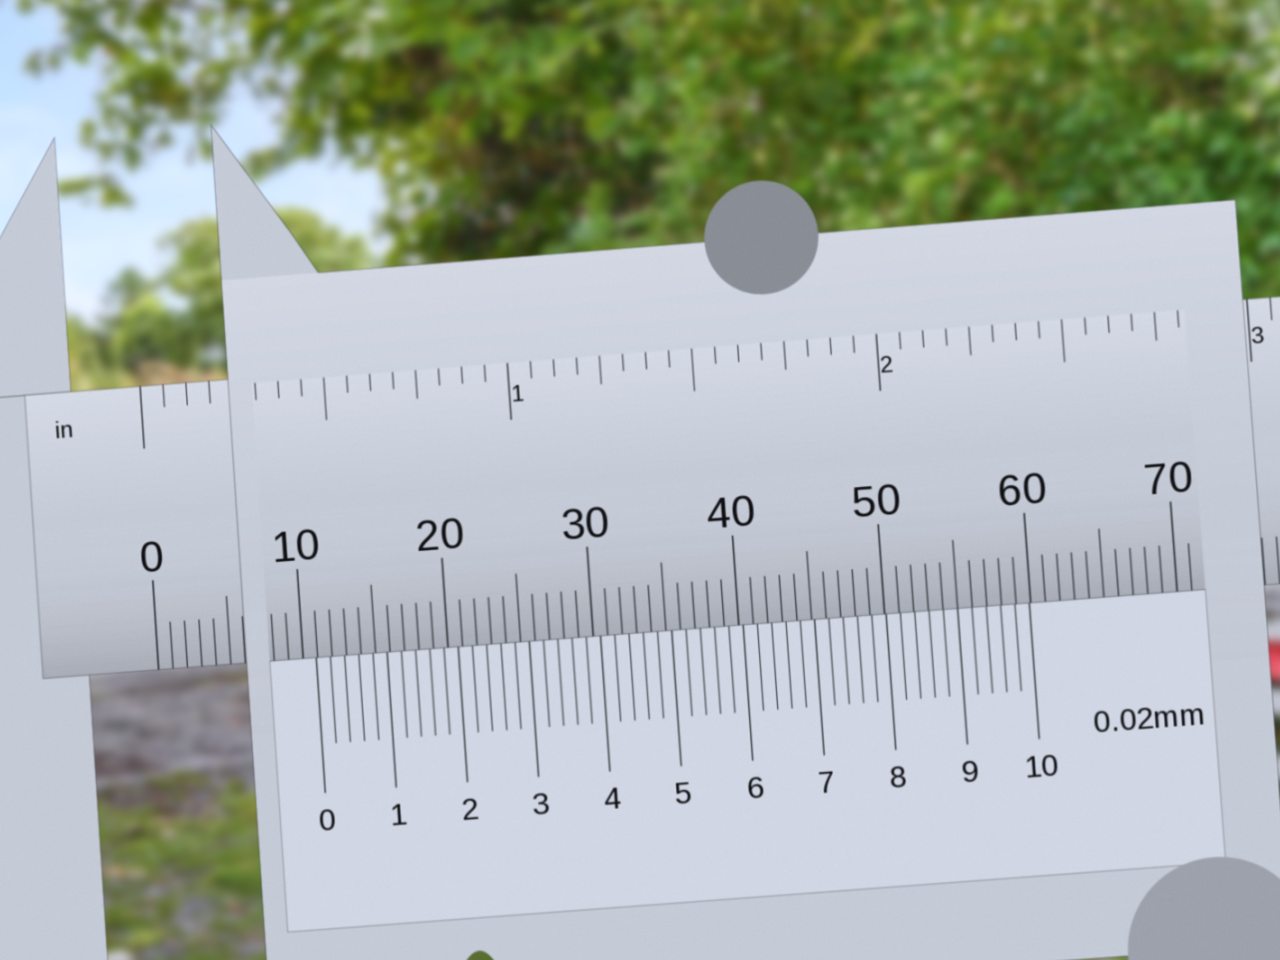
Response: 10.9; mm
